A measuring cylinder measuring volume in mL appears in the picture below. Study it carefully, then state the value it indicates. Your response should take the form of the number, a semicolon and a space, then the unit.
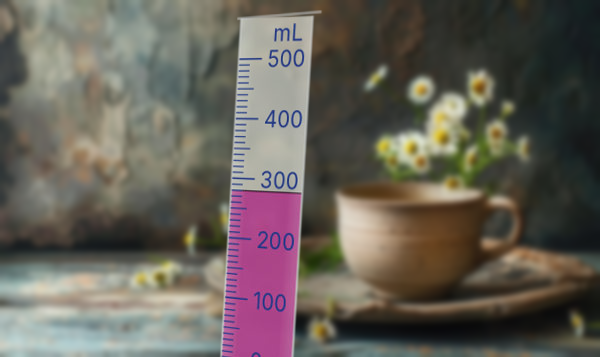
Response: 280; mL
